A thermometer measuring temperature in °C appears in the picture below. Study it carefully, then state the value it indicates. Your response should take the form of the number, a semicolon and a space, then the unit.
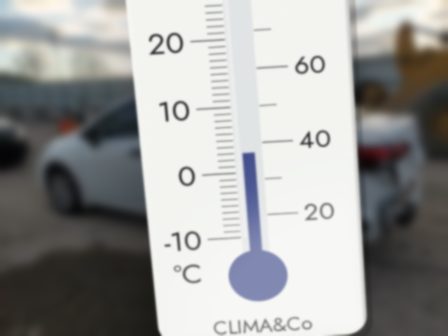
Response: 3; °C
